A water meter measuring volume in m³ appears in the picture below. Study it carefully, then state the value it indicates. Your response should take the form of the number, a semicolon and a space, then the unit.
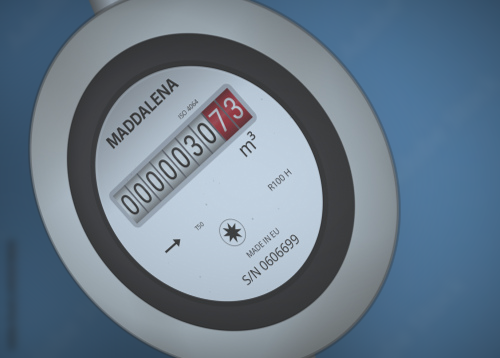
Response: 30.73; m³
